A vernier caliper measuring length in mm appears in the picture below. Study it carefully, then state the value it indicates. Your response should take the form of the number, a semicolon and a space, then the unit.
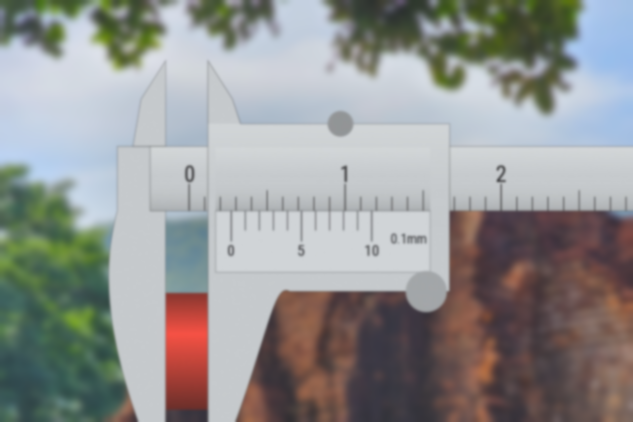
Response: 2.7; mm
